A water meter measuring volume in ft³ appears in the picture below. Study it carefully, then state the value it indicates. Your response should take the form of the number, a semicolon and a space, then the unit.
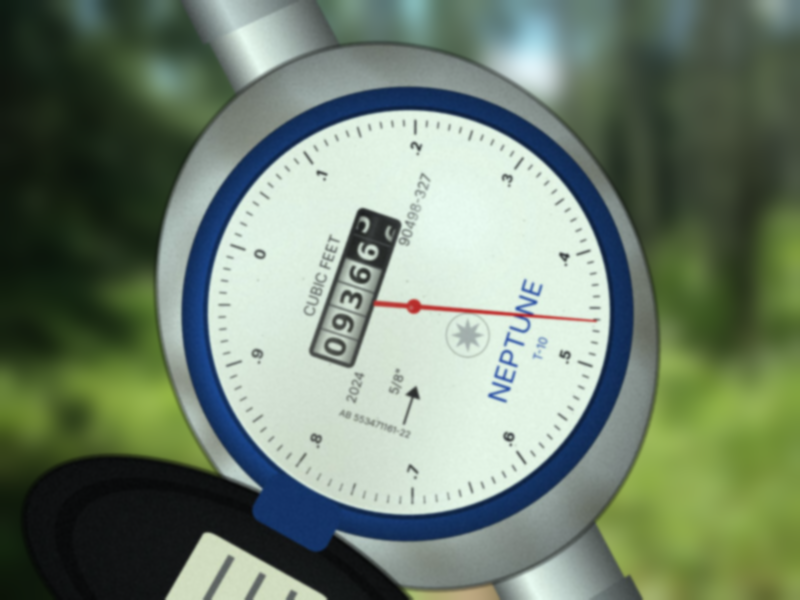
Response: 93665.46; ft³
